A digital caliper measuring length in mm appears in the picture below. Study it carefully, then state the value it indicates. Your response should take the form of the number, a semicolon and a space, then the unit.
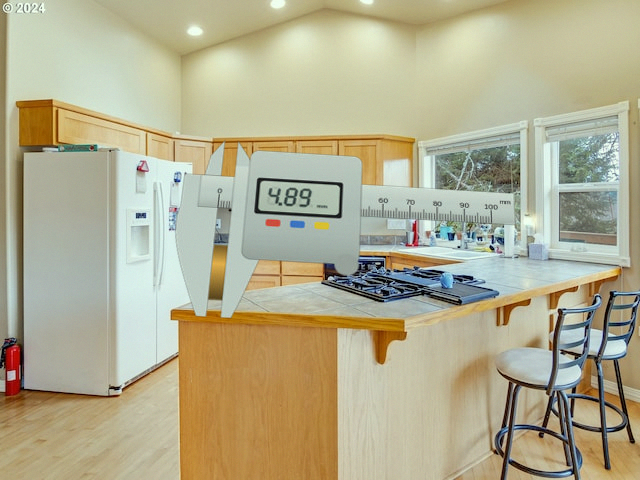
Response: 4.89; mm
